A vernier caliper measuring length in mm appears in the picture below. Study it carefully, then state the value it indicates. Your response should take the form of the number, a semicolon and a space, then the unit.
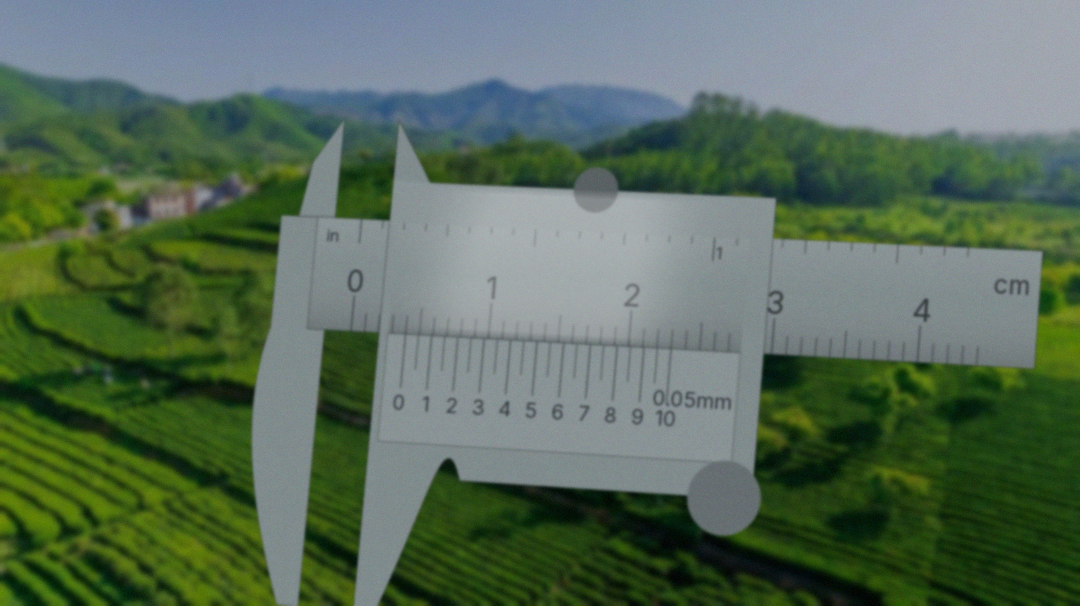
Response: 4.0; mm
